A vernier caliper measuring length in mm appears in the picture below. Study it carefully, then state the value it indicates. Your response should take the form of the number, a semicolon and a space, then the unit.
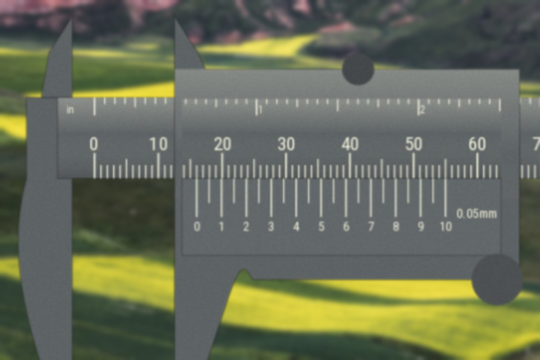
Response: 16.0; mm
